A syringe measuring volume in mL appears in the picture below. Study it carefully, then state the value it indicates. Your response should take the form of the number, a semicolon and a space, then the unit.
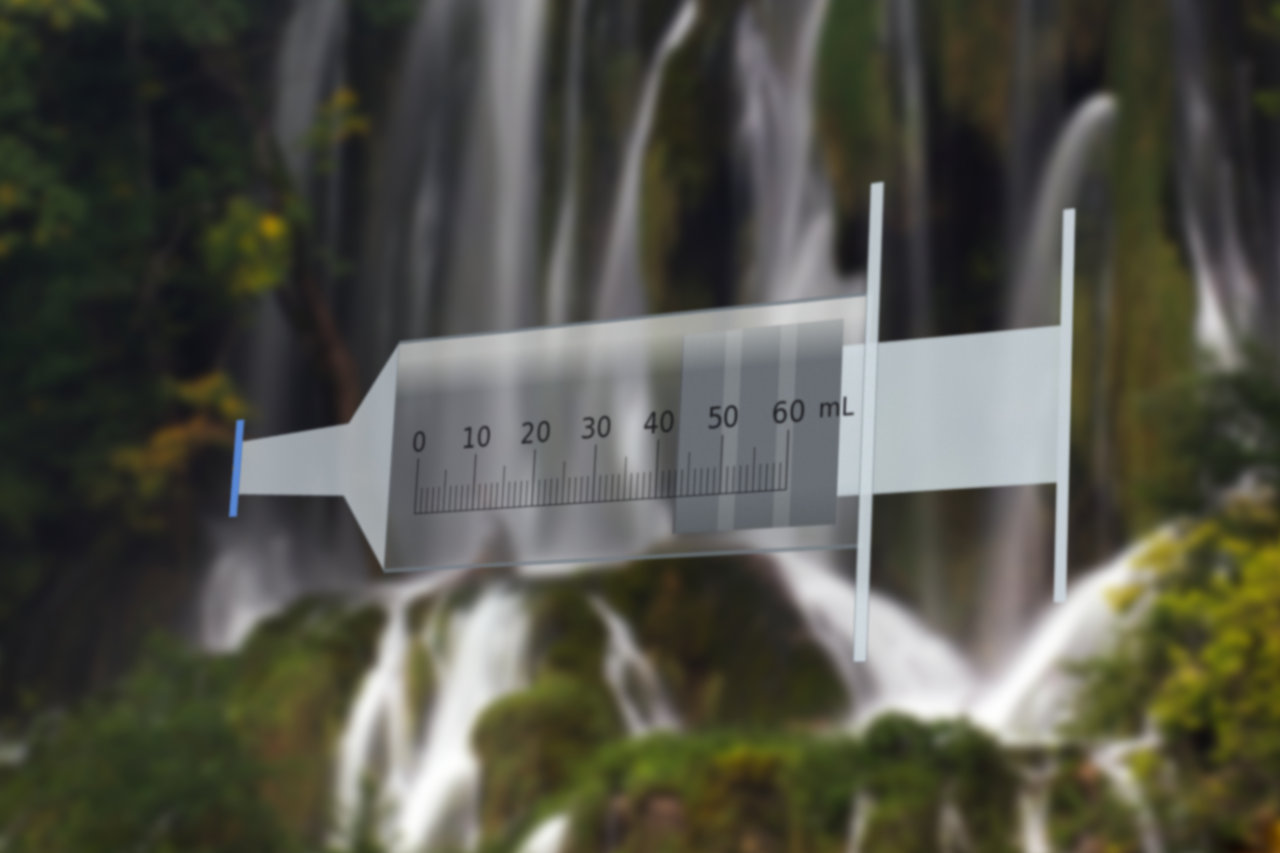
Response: 43; mL
